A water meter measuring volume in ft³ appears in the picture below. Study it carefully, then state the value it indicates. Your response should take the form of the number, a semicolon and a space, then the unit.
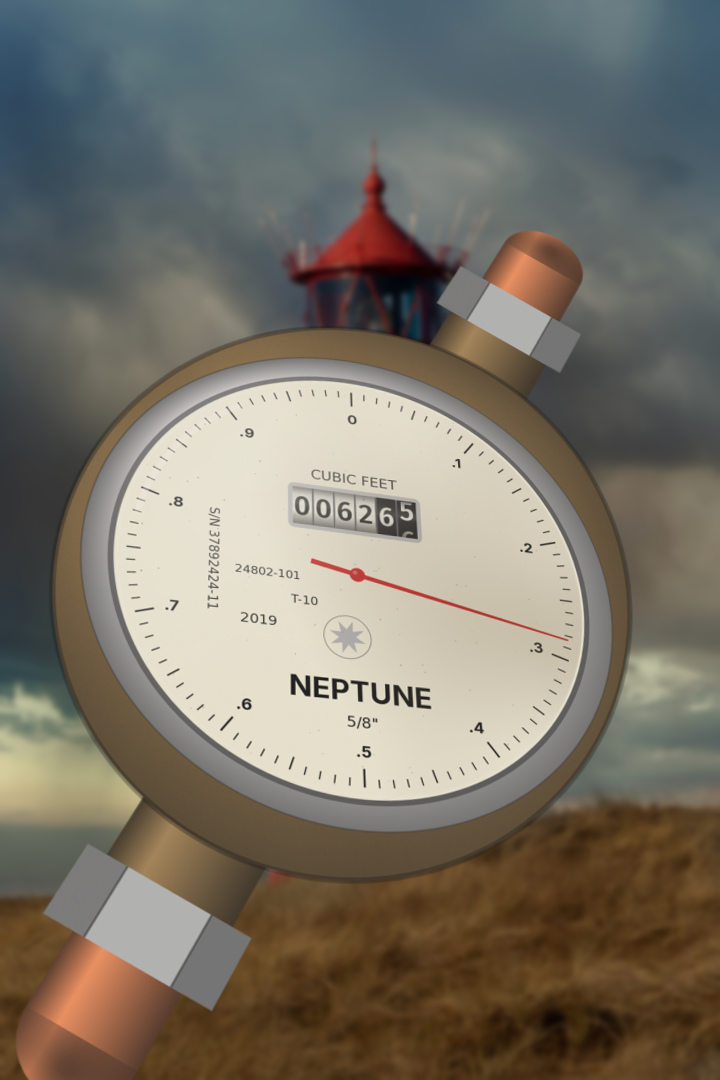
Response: 6265.28; ft³
